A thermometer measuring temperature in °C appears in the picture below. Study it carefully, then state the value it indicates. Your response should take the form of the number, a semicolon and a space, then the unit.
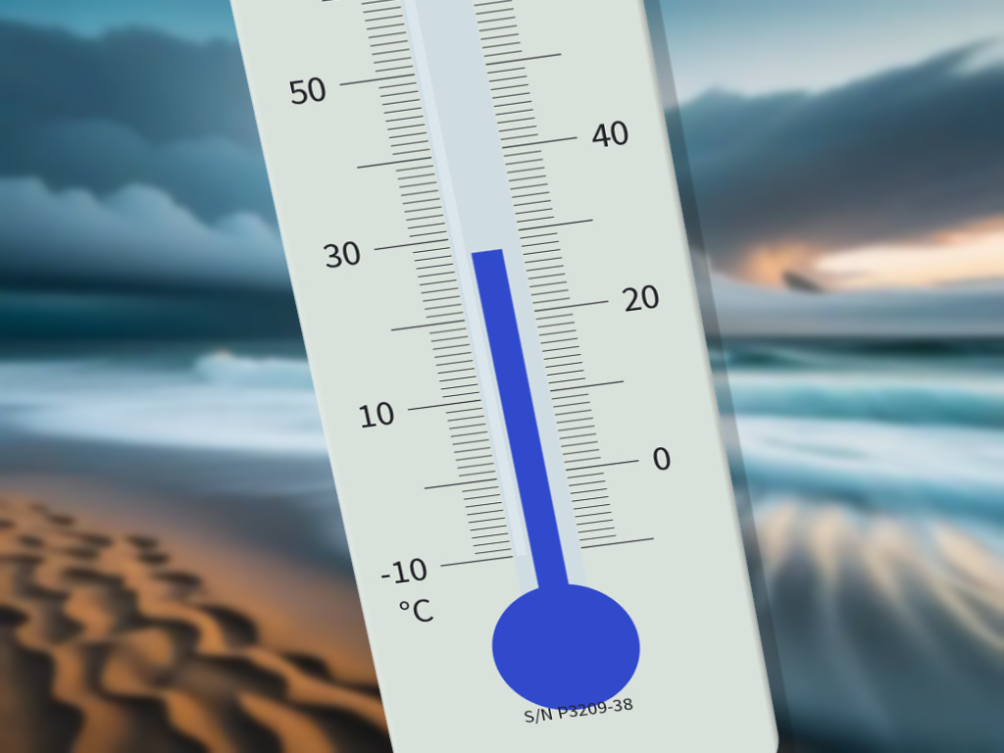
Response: 28; °C
